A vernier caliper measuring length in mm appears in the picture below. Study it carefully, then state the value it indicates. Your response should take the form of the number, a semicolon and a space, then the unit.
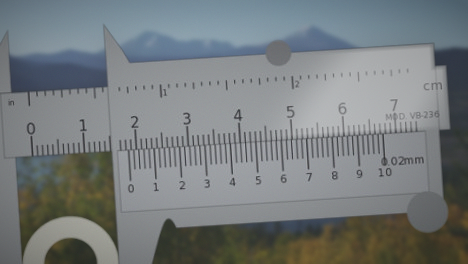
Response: 18.5; mm
